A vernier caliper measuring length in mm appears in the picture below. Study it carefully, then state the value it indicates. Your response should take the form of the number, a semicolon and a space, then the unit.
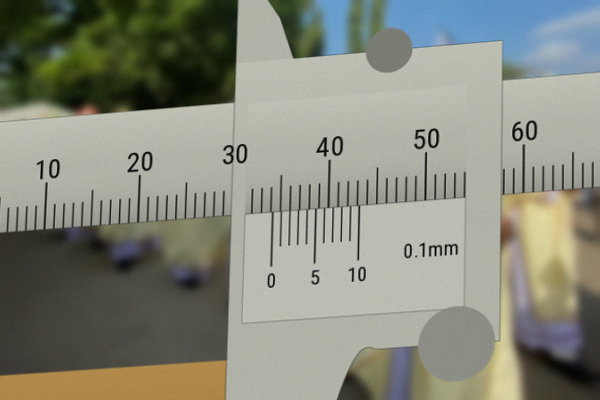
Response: 34.2; mm
